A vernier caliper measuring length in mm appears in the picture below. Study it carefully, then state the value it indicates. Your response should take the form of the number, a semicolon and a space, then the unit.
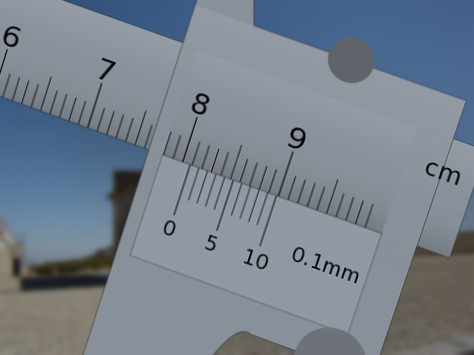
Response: 80.8; mm
